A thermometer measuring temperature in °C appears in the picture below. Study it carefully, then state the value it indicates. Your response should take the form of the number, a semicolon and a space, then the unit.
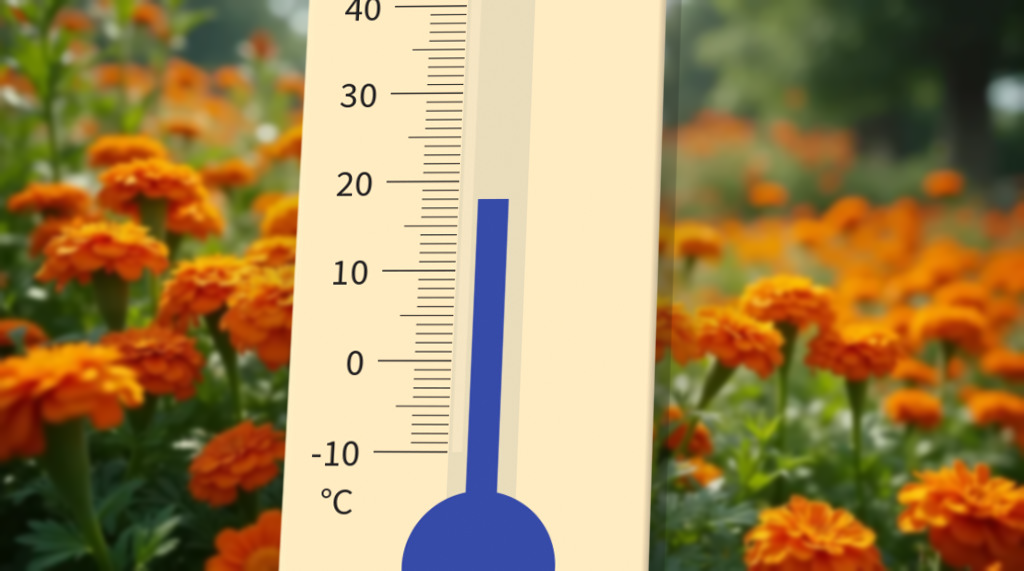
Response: 18; °C
